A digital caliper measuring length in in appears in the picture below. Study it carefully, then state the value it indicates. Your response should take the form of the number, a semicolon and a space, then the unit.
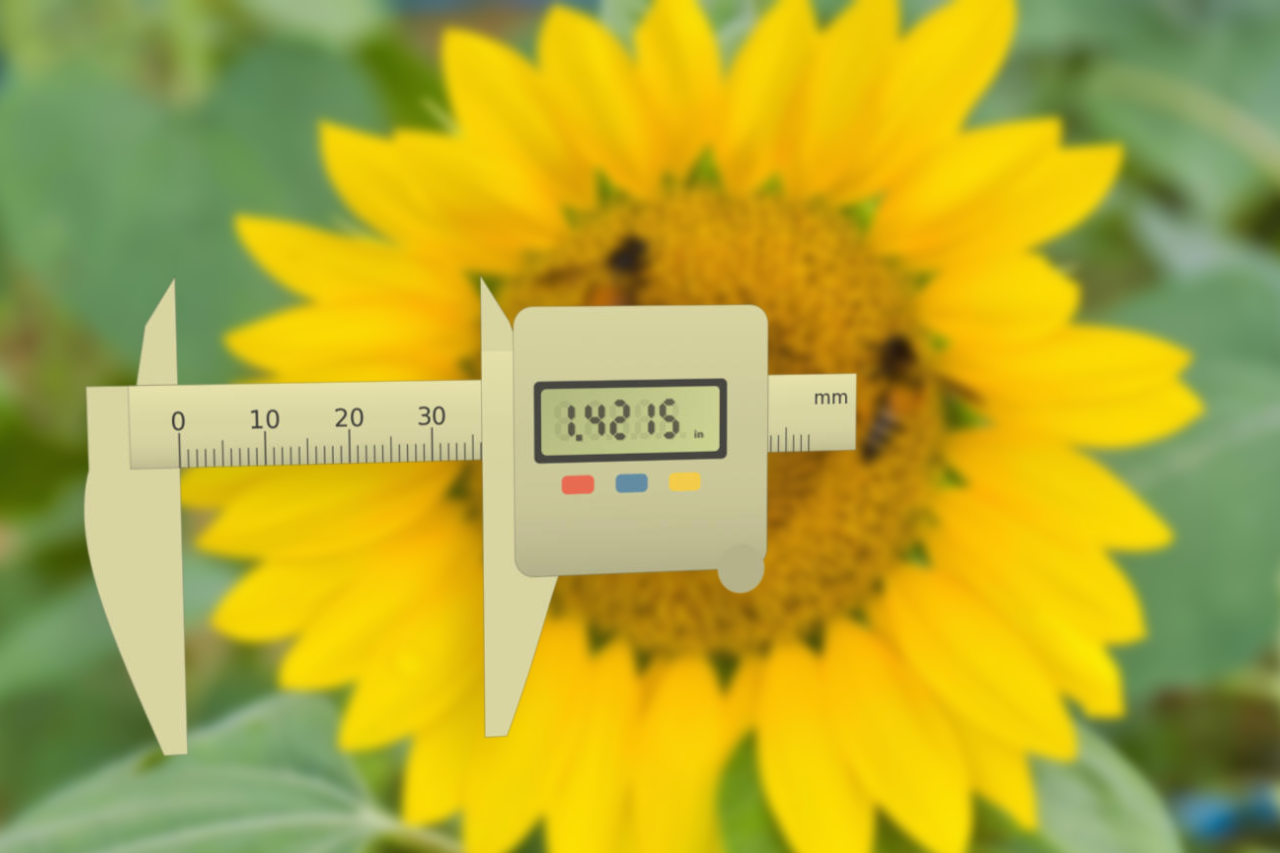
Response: 1.4215; in
